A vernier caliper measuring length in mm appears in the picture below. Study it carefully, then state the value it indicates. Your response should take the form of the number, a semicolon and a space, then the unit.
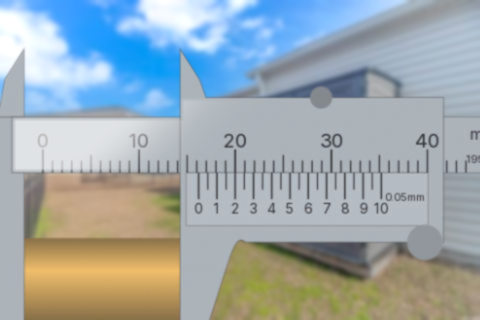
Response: 16.2; mm
